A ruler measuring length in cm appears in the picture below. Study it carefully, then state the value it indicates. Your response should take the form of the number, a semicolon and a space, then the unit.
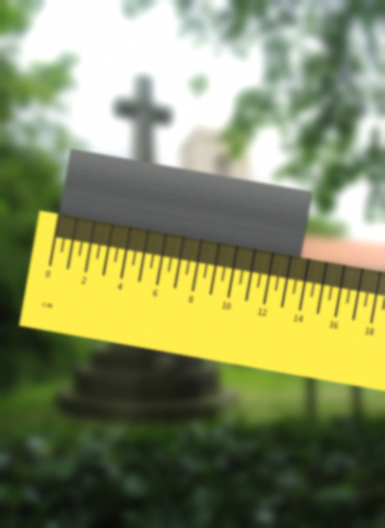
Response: 13.5; cm
